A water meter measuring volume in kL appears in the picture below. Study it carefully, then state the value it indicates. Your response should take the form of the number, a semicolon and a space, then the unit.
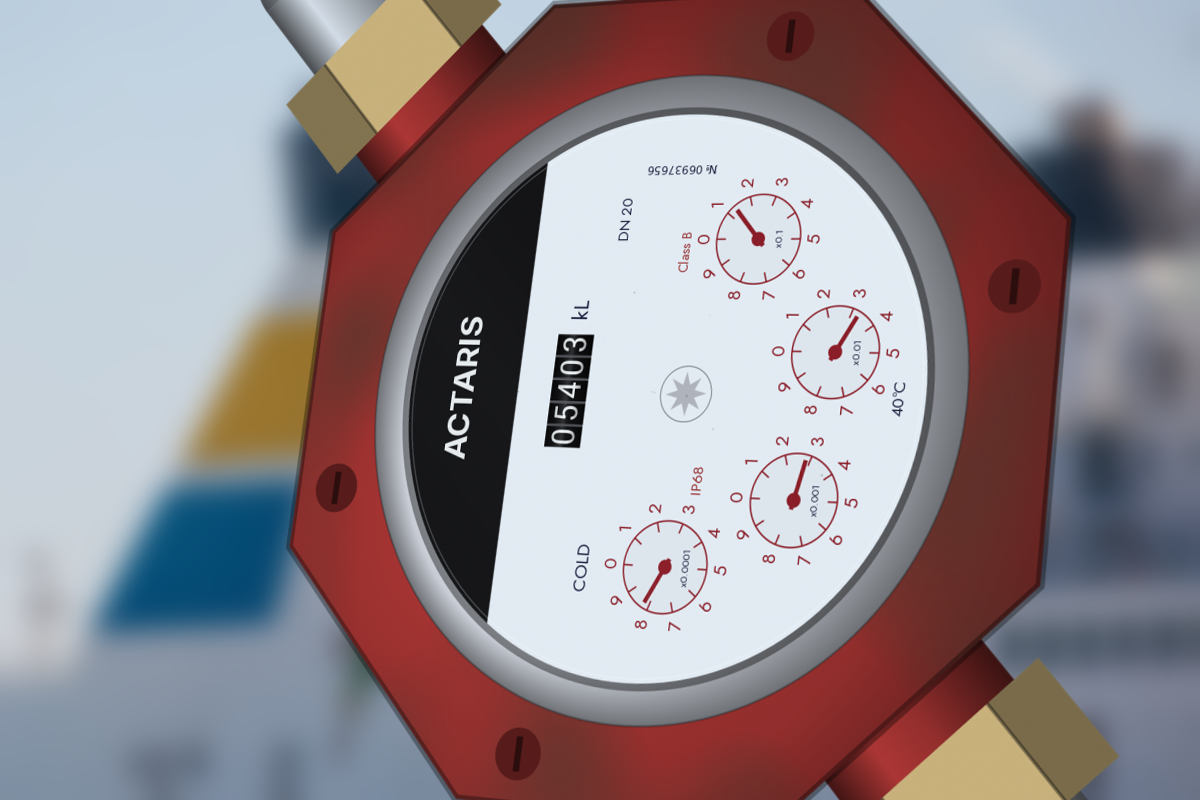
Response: 5403.1328; kL
